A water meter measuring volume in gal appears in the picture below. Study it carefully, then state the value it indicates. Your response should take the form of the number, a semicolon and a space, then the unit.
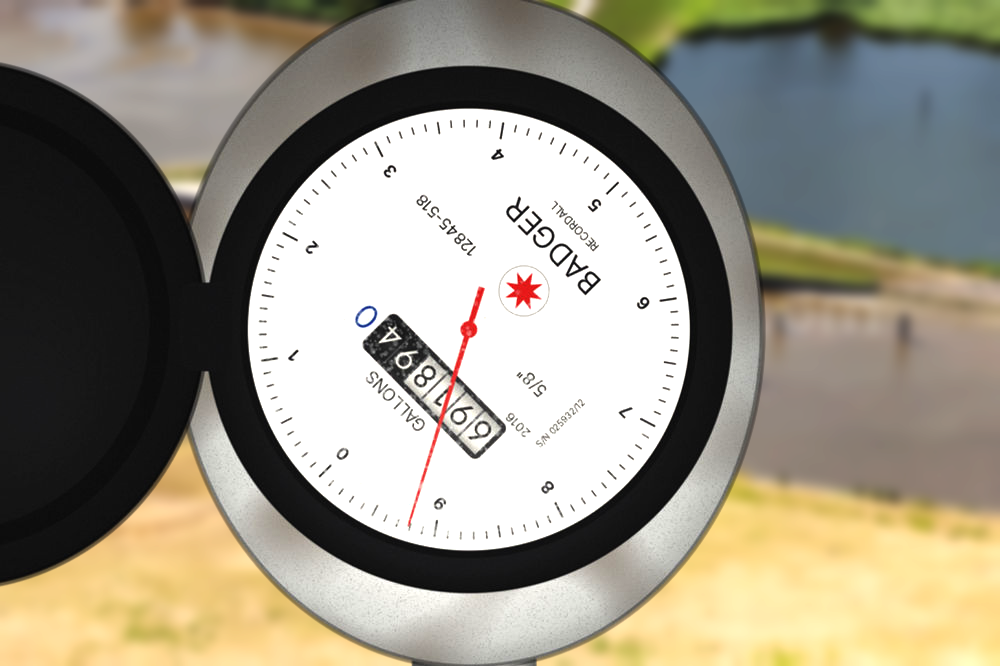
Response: 6918939.2; gal
